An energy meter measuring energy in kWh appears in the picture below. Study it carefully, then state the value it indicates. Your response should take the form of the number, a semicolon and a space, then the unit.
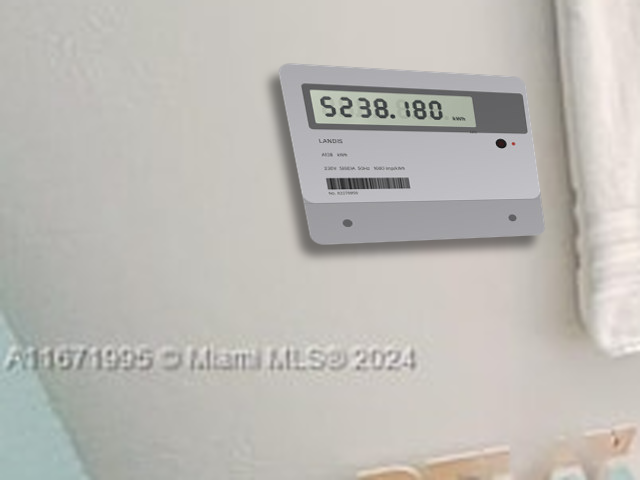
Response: 5238.180; kWh
